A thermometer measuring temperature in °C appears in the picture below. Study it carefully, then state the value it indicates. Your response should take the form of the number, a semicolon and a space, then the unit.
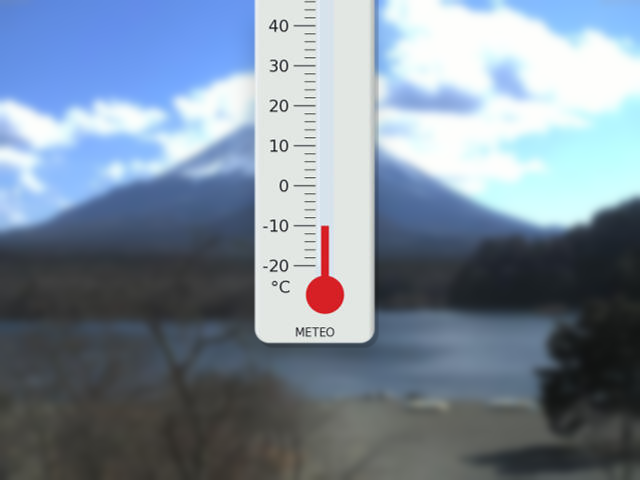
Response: -10; °C
